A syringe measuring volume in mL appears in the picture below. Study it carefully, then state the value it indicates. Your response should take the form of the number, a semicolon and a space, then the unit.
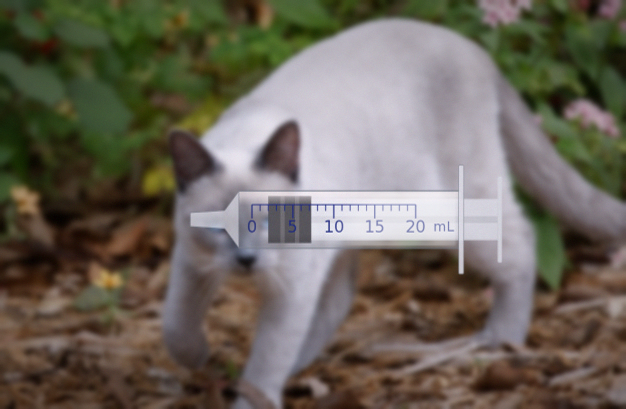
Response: 2; mL
